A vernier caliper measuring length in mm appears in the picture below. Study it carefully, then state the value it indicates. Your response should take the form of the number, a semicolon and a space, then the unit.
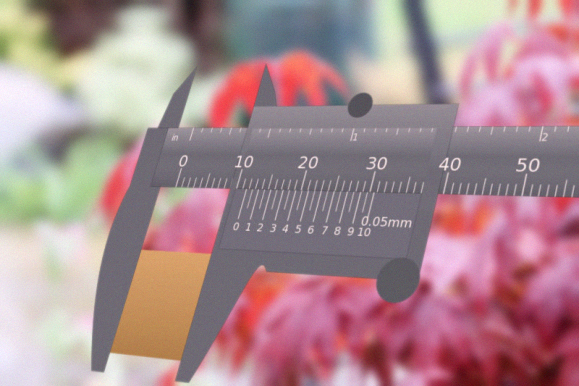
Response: 11.6; mm
